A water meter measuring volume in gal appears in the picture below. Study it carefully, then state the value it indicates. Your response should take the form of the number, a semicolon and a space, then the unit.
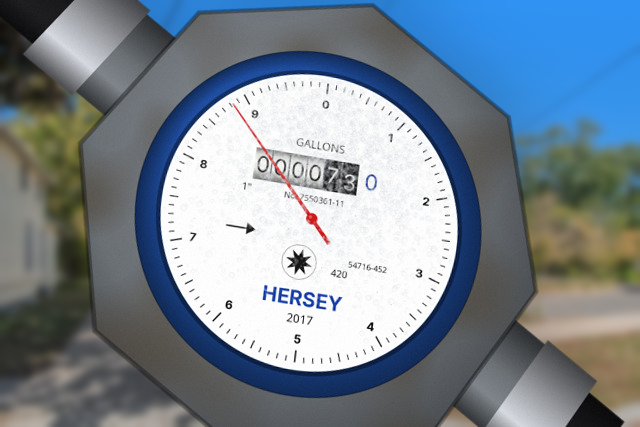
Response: 728.8; gal
